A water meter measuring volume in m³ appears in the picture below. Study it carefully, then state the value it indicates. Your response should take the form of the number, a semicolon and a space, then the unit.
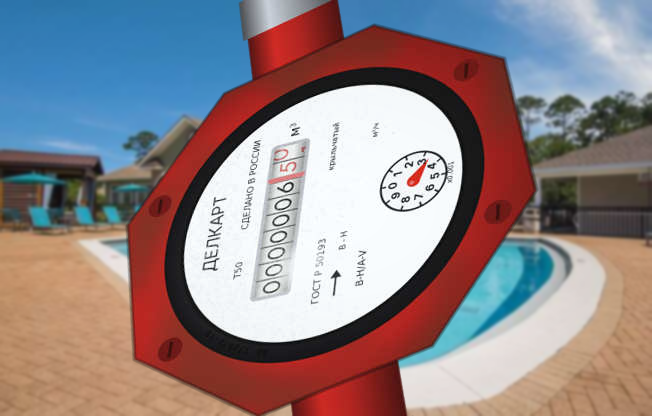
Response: 6.503; m³
